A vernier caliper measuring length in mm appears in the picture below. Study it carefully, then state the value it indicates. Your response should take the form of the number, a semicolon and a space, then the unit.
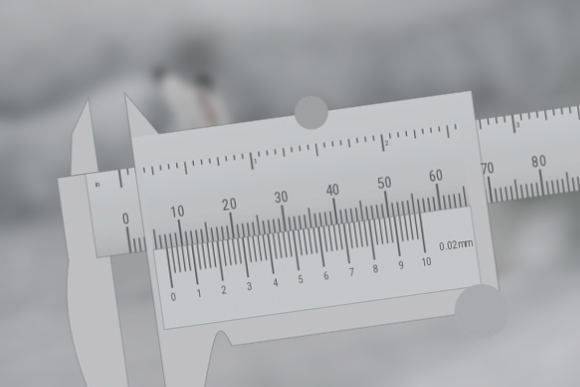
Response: 7.0; mm
